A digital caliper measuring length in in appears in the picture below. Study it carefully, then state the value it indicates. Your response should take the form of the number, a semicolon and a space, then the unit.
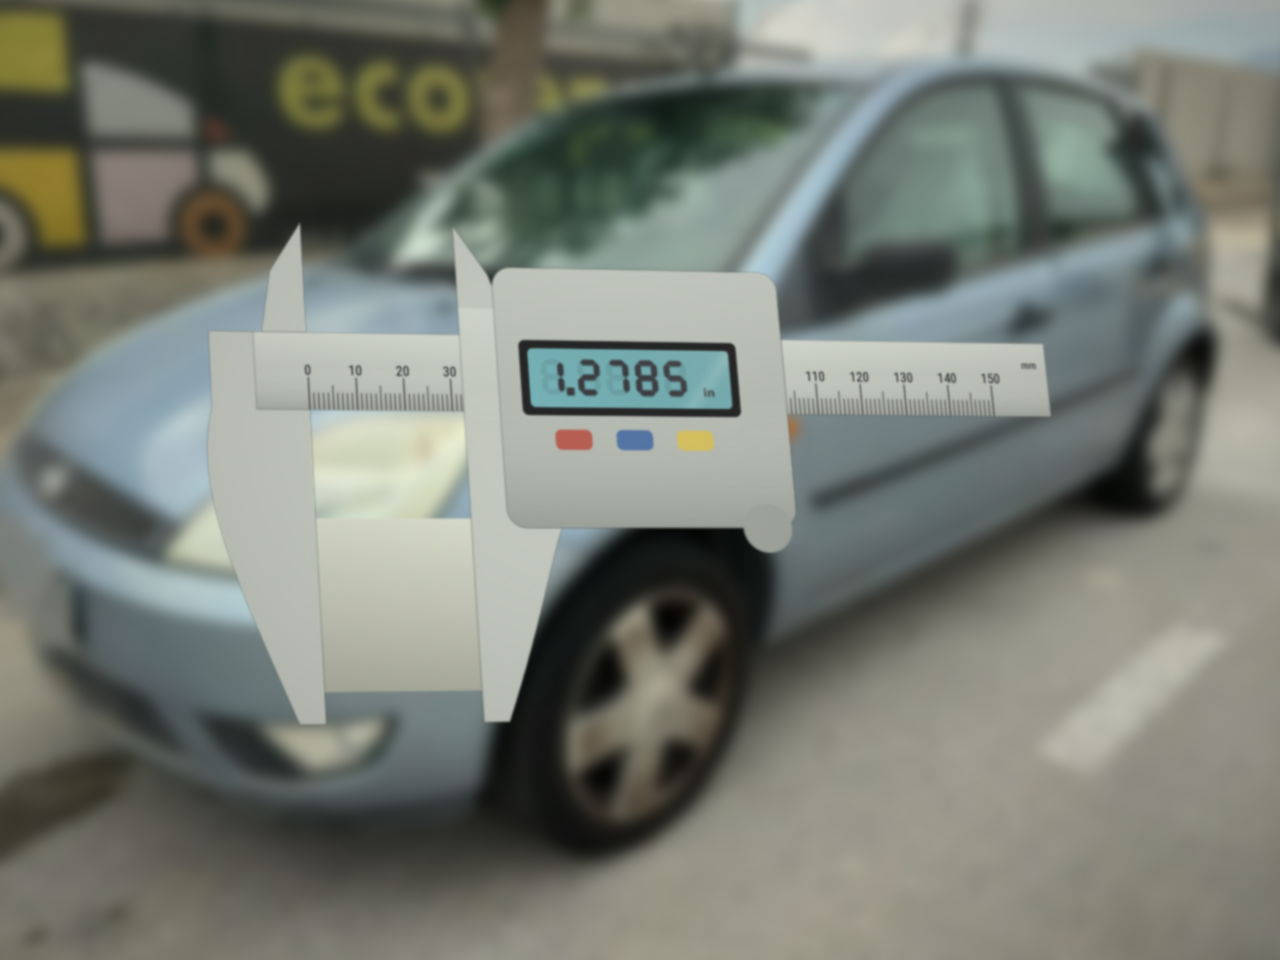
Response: 1.2785; in
